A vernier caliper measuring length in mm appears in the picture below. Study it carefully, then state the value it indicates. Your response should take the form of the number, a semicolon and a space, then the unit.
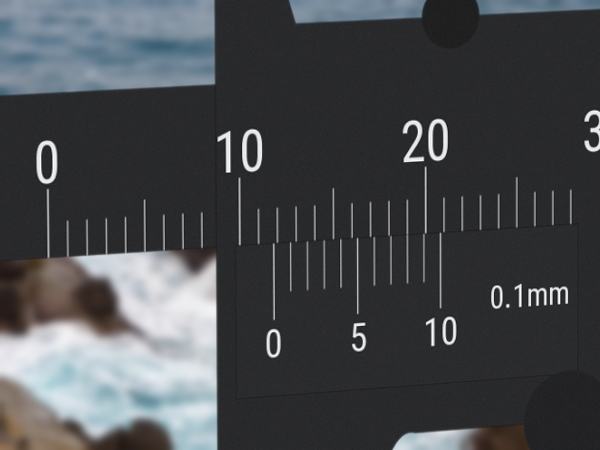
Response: 11.8; mm
